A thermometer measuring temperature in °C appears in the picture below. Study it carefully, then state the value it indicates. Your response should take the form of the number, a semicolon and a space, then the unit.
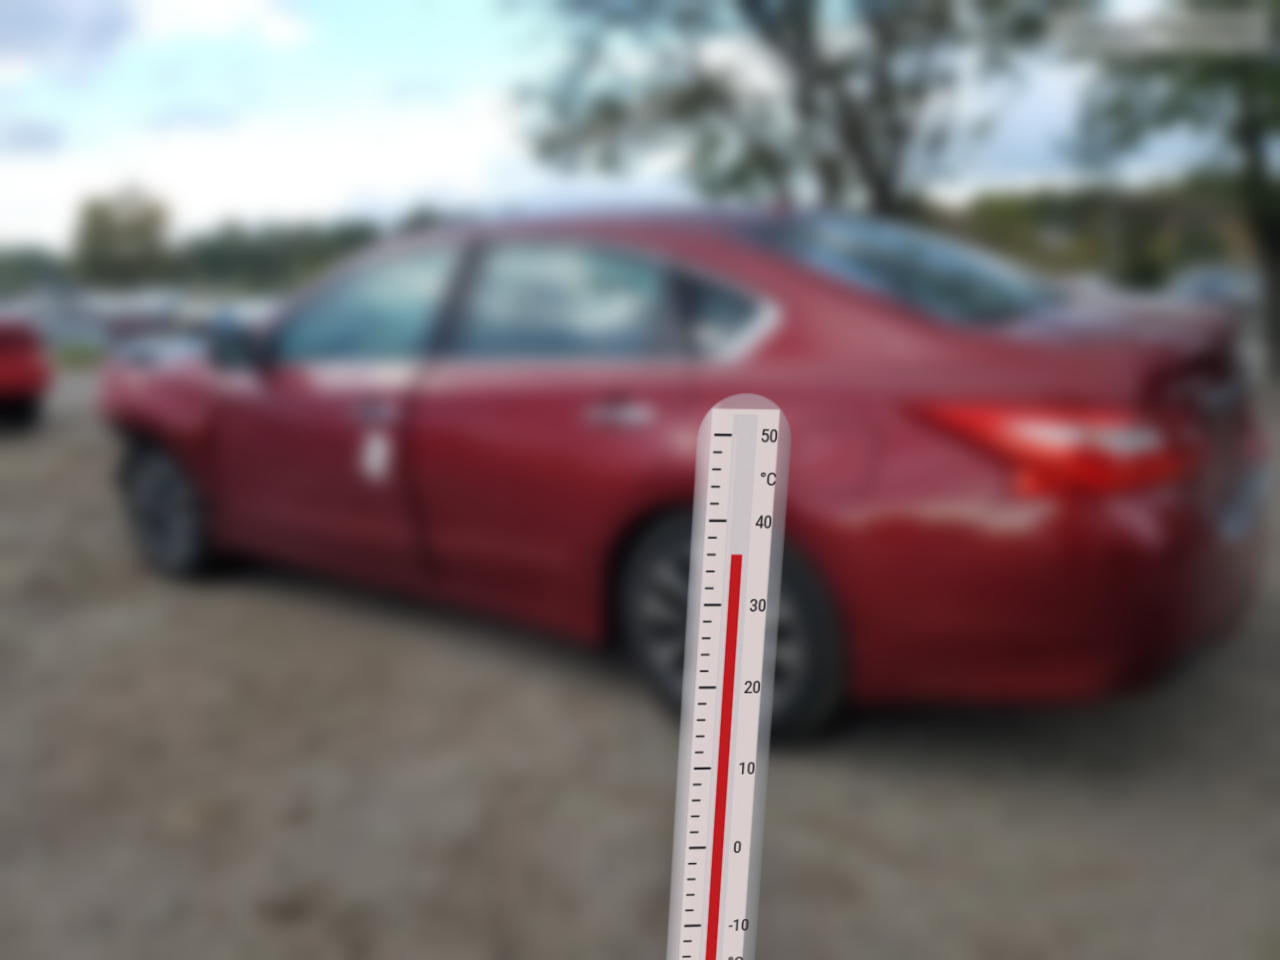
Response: 36; °C
